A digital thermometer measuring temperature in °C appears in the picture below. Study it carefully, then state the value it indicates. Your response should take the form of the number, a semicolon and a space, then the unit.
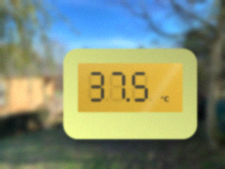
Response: 37.5; °C
